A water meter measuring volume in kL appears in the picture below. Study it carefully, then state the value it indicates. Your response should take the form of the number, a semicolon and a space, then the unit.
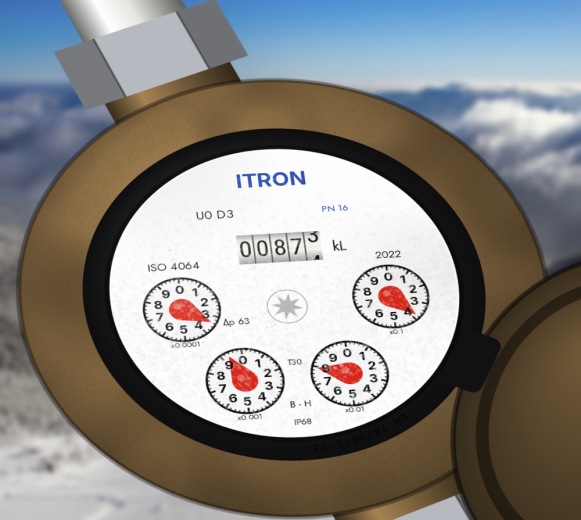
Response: 873.3793; kL
